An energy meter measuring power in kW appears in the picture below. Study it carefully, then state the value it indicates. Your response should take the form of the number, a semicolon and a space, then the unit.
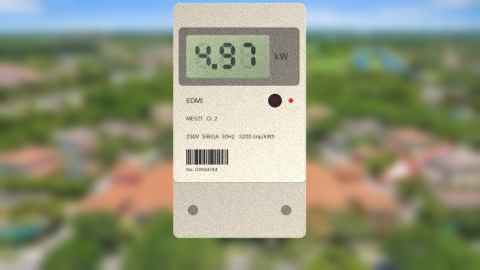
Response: 4.97; kW
